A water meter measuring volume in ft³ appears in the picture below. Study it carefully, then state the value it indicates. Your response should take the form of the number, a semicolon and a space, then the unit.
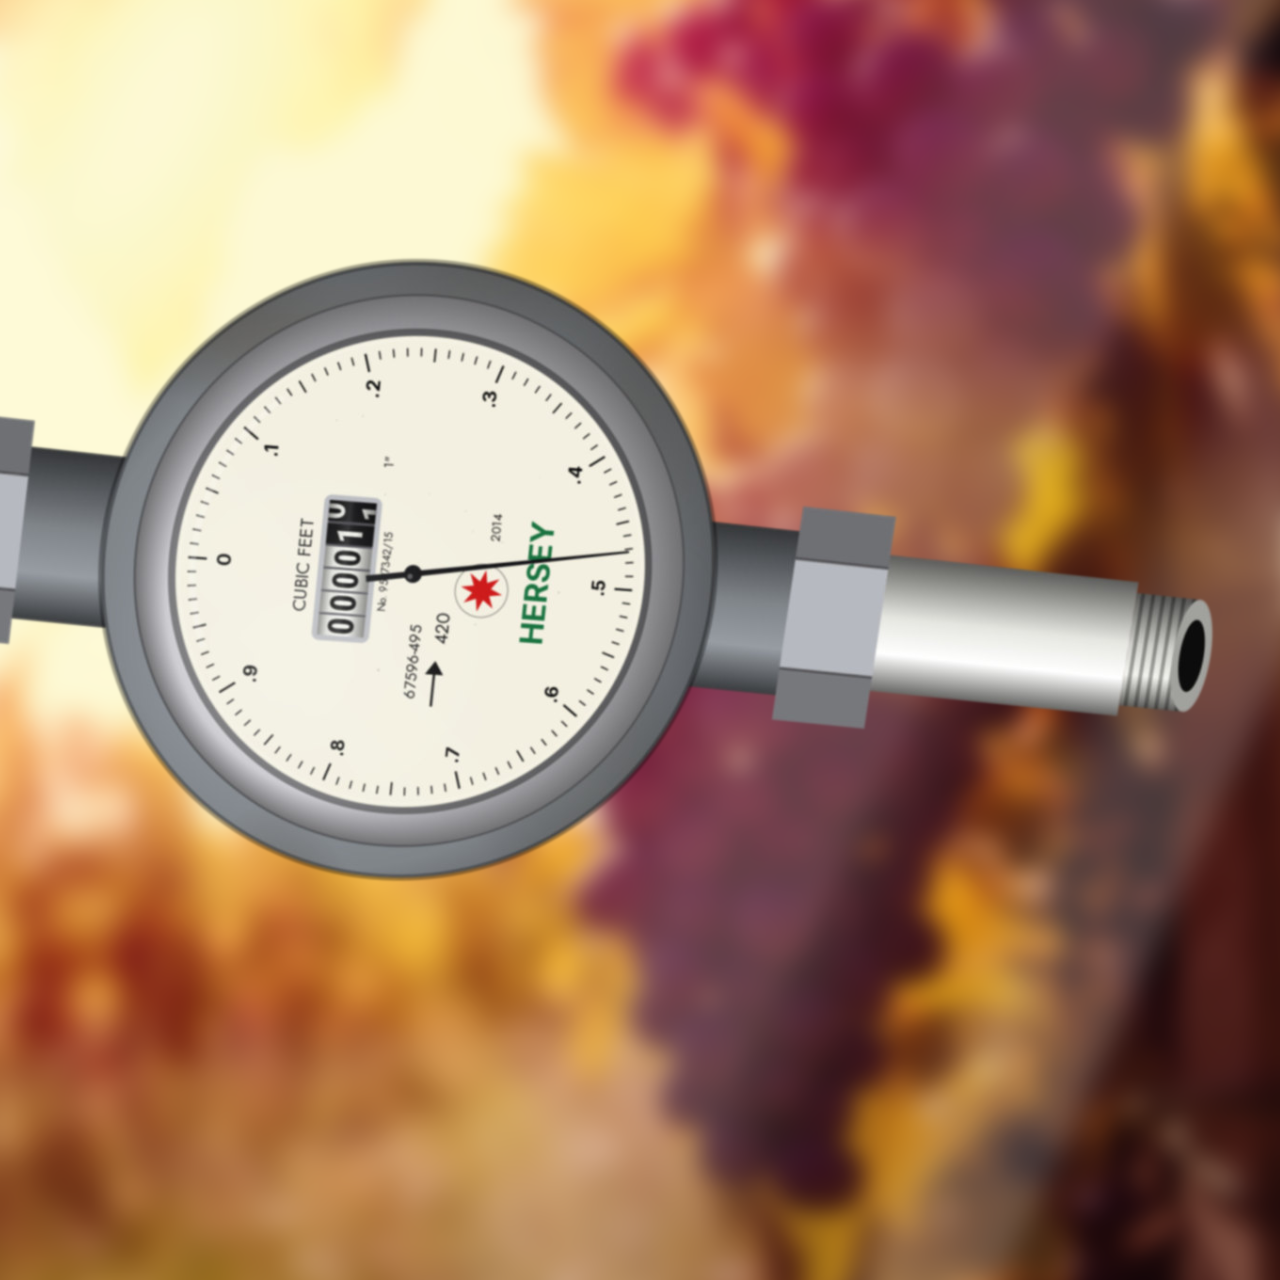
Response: 10.47; ft³
